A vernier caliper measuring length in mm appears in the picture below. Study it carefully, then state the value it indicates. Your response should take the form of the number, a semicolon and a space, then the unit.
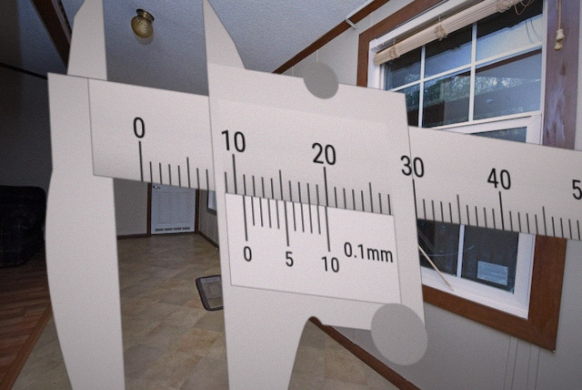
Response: 10.8; mm
